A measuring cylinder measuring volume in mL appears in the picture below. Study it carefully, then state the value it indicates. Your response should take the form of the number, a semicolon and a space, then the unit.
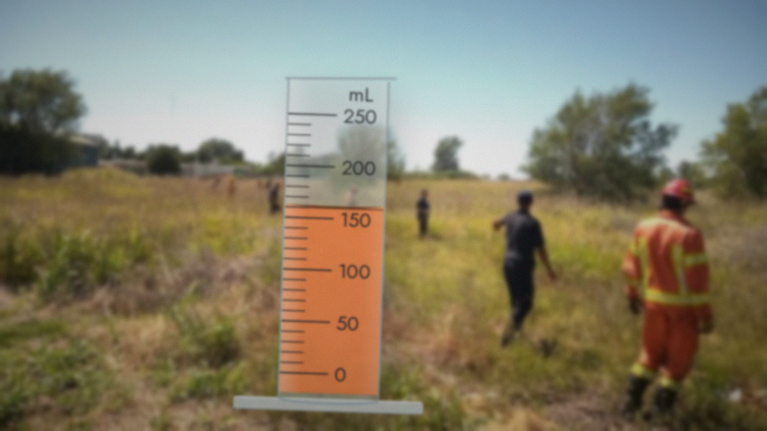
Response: 160; mL
